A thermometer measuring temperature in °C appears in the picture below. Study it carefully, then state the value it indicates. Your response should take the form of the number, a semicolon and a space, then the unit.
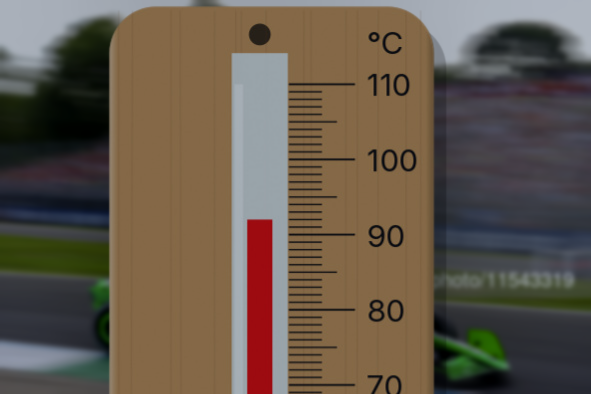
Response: 92; °C
